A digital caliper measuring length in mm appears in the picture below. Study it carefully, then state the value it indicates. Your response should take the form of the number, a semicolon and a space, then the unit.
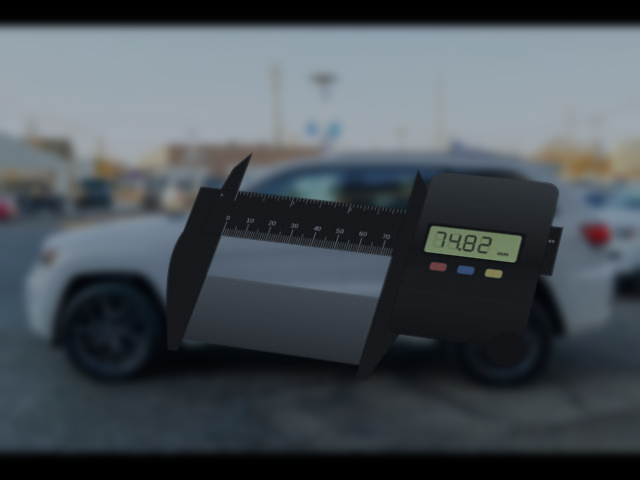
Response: 74.82; mm
